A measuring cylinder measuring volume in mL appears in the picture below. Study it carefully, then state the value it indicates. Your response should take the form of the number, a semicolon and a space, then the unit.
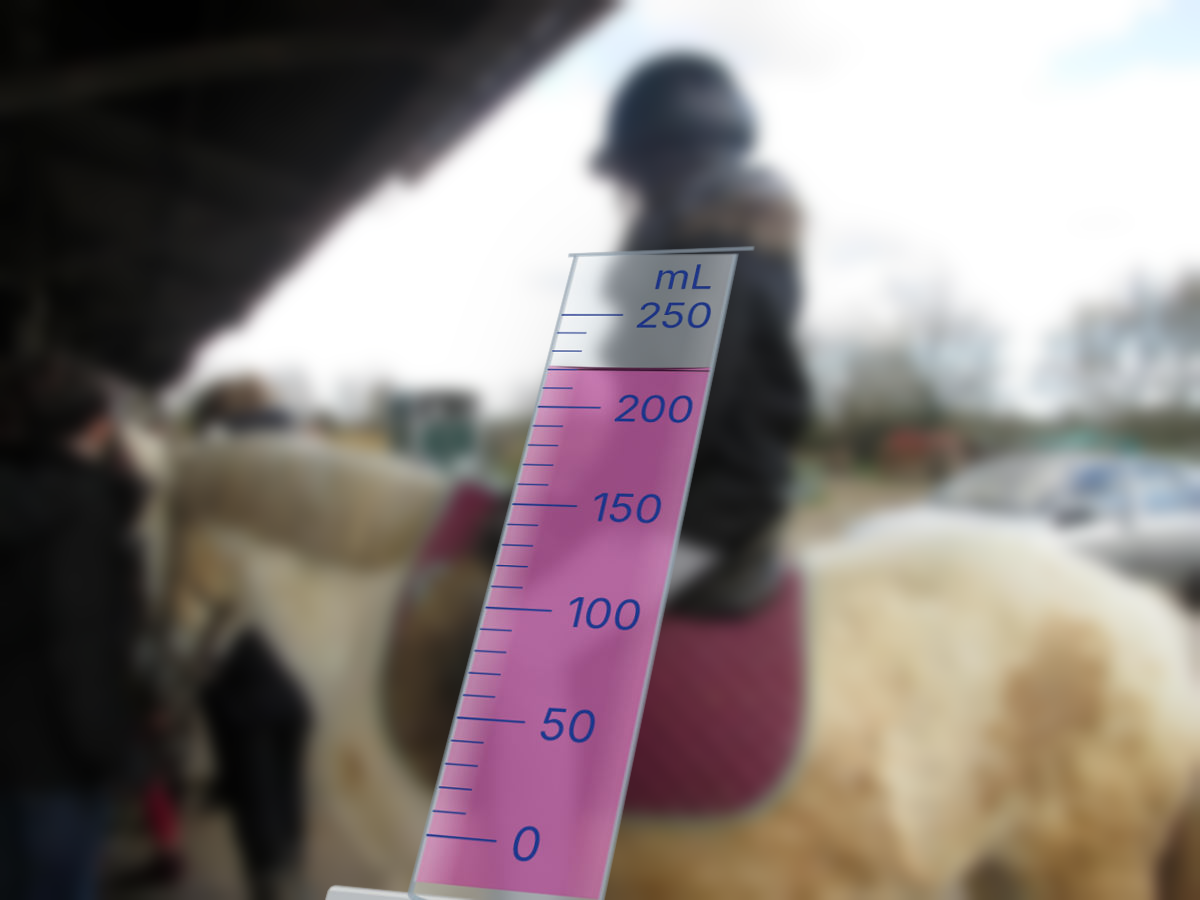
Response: 220; mL
